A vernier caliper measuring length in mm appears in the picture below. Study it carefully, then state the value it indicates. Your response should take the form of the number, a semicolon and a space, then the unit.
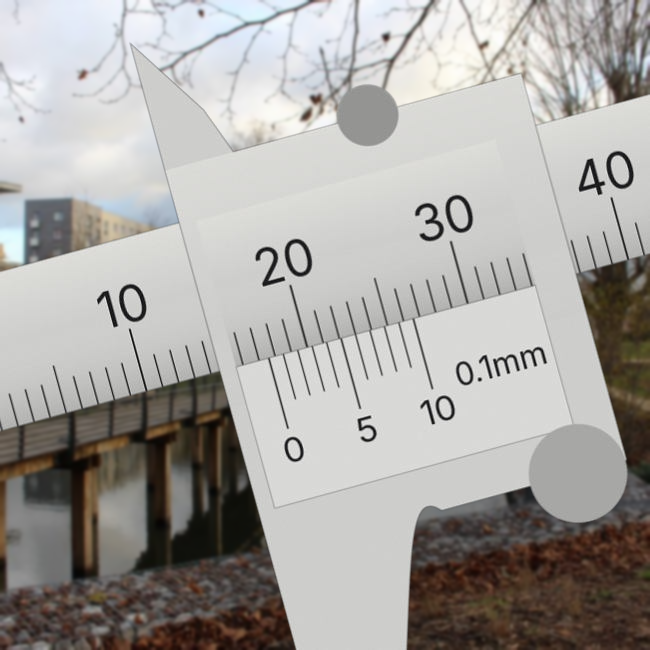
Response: 17.6; mm
